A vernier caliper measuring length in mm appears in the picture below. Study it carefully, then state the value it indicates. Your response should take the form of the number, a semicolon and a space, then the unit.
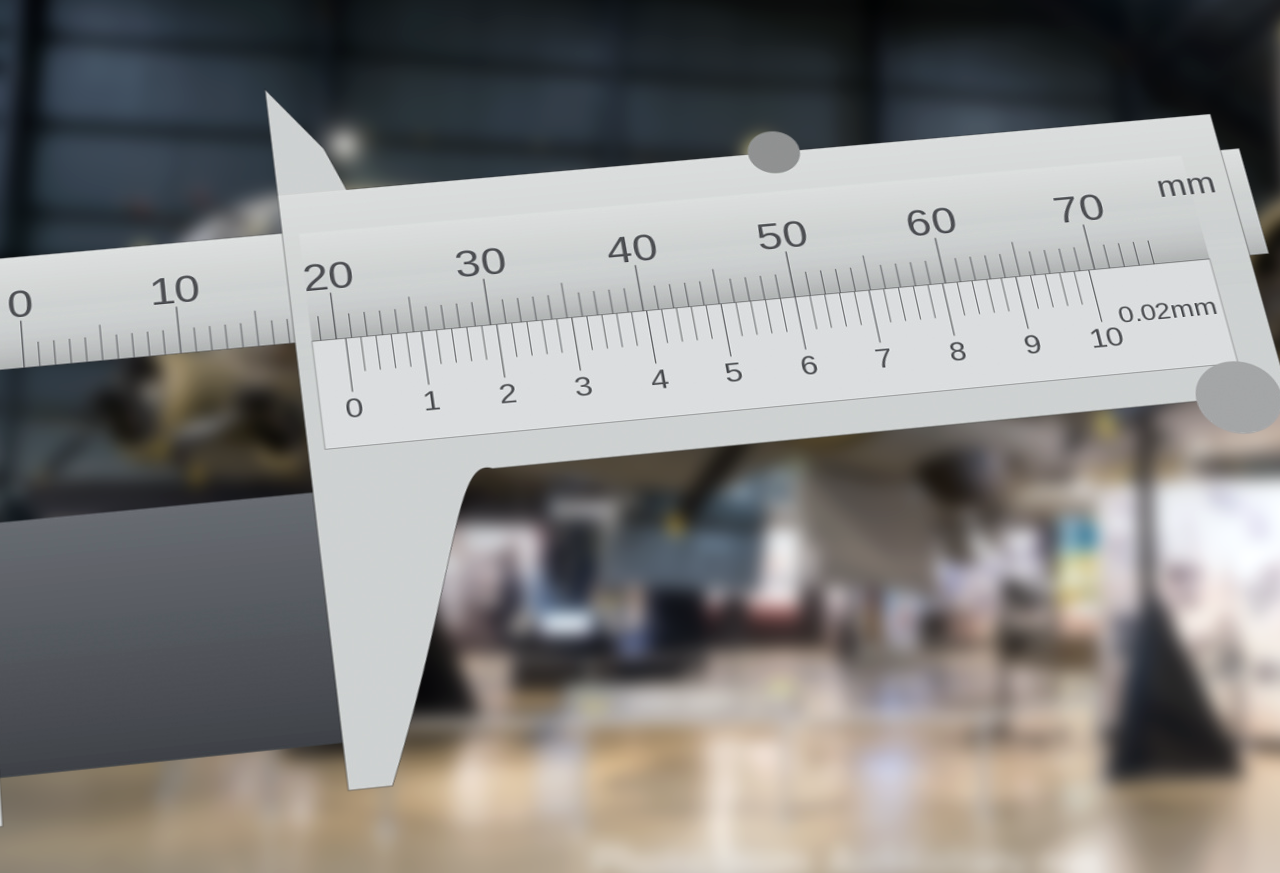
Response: 20.6; mm
